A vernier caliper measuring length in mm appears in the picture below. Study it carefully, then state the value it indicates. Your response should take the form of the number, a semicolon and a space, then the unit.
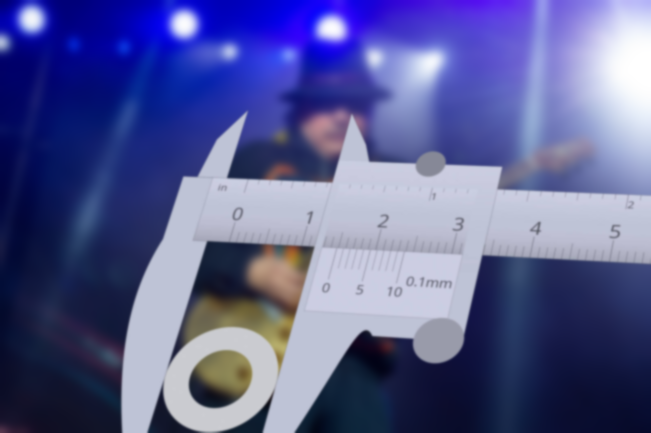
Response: 14.8; mm
